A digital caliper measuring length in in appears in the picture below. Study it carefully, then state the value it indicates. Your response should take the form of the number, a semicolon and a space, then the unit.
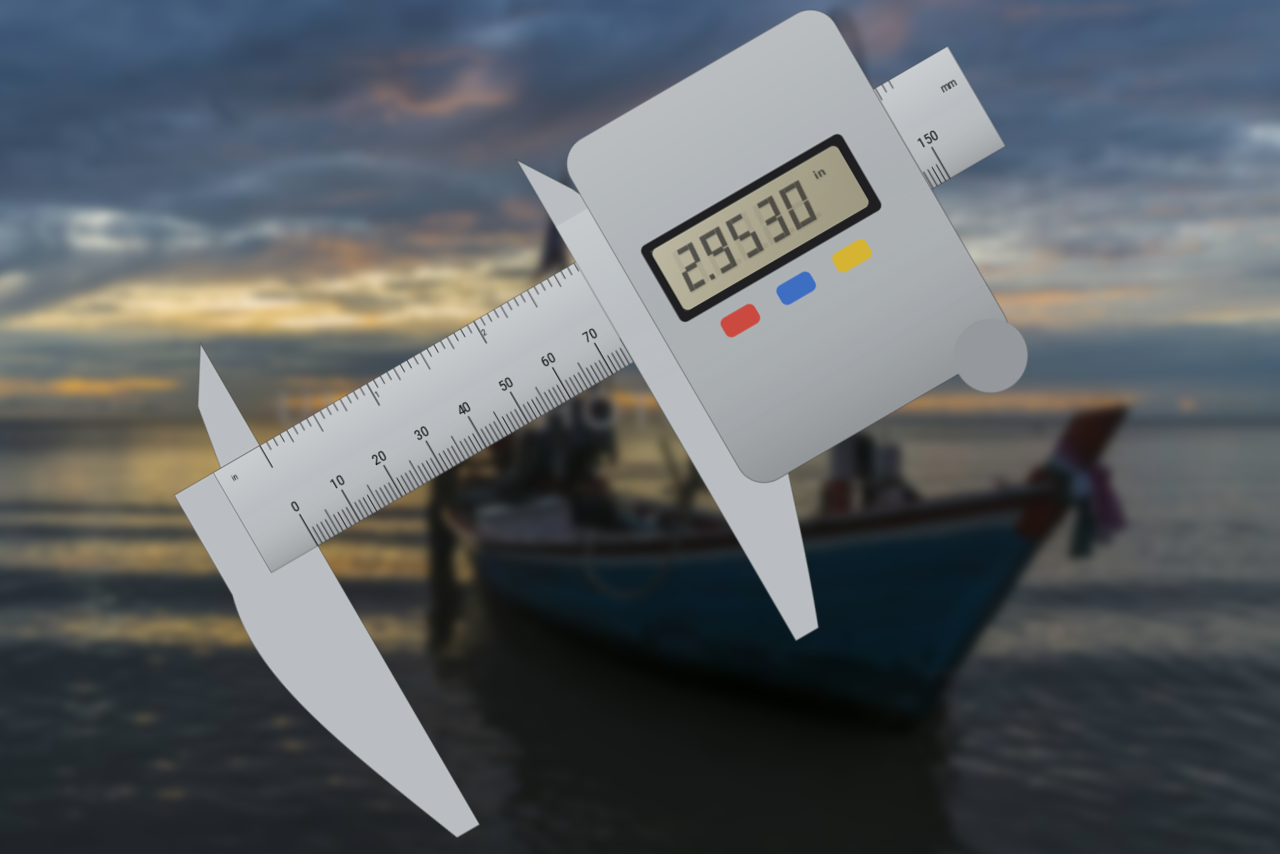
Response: 2.9530; in
